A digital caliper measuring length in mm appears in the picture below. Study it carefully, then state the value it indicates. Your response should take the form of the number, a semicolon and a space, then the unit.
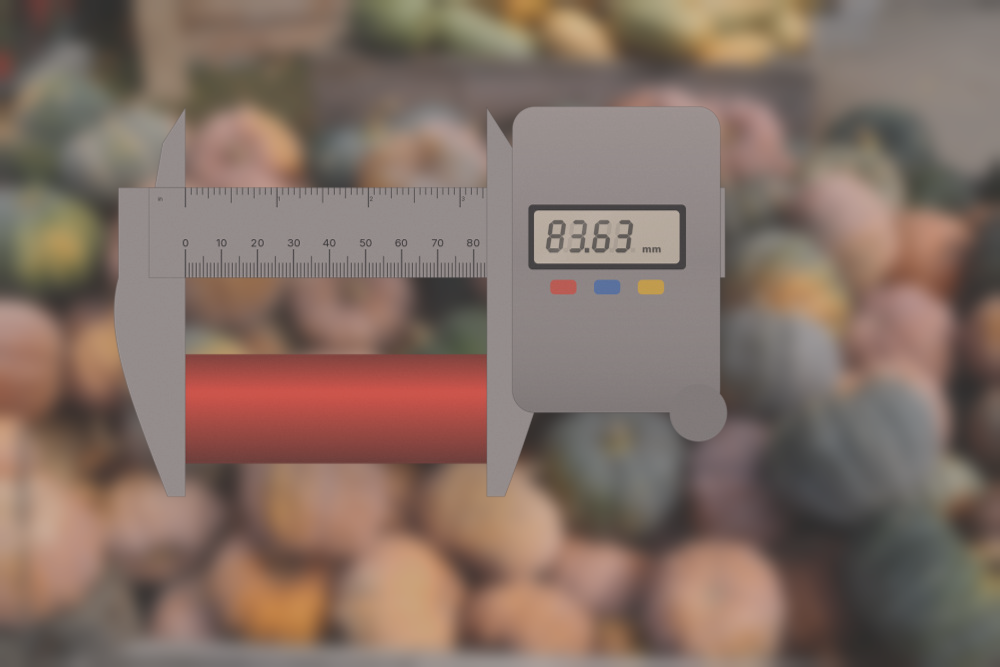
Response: 83.63; mm
